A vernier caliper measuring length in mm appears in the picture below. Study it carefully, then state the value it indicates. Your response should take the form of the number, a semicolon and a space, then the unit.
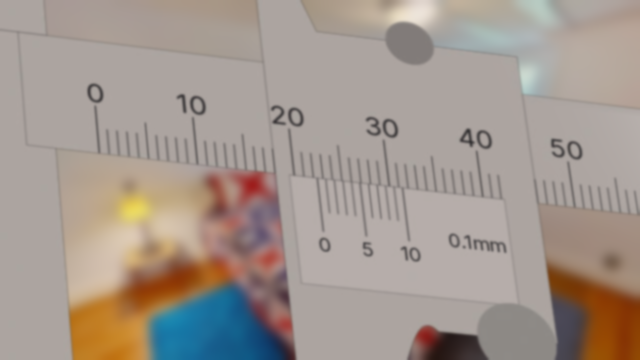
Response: 22.4; mm
